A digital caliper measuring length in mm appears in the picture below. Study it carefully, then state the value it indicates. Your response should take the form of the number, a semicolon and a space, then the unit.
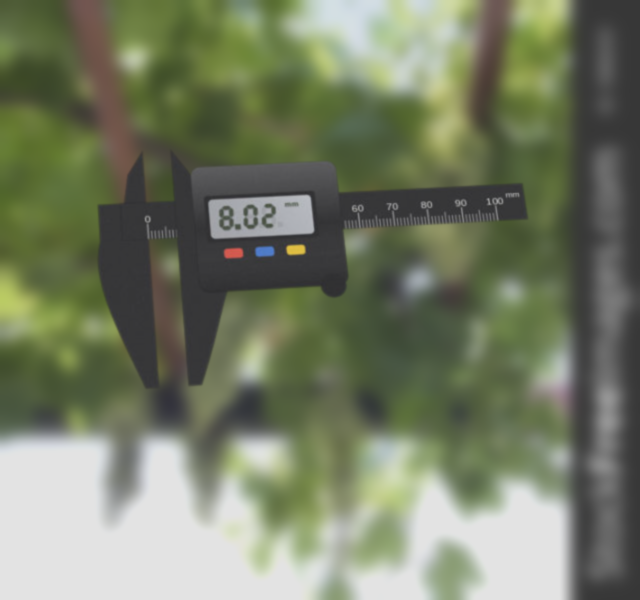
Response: 8.02; mm
